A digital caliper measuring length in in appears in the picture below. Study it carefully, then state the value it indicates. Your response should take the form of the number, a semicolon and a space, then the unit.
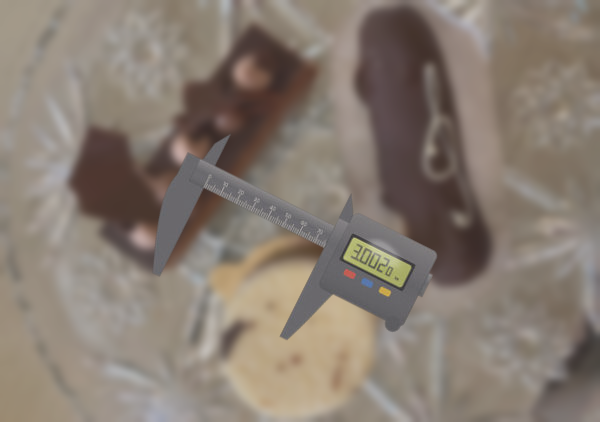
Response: 3.0020; in
